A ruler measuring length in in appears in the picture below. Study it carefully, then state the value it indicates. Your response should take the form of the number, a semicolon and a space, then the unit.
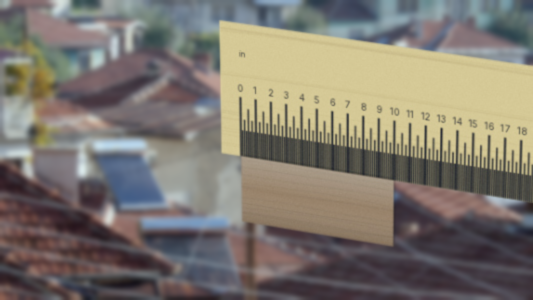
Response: 10; in
